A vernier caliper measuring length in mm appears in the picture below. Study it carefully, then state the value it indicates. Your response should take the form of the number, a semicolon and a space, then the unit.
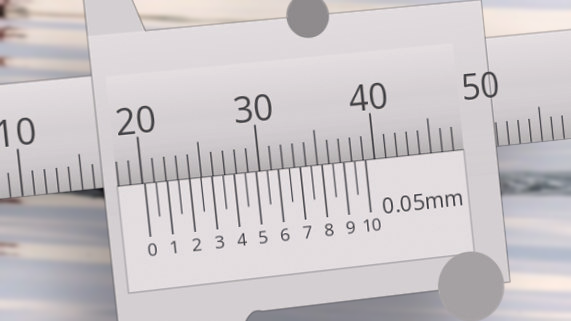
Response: 20.2; mm
